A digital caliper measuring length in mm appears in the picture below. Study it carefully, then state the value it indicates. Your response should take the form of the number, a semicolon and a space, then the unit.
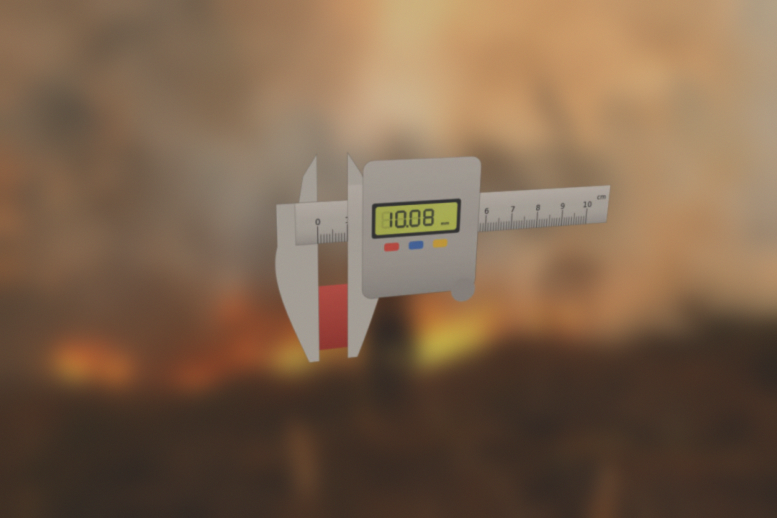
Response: 10.08; mm
